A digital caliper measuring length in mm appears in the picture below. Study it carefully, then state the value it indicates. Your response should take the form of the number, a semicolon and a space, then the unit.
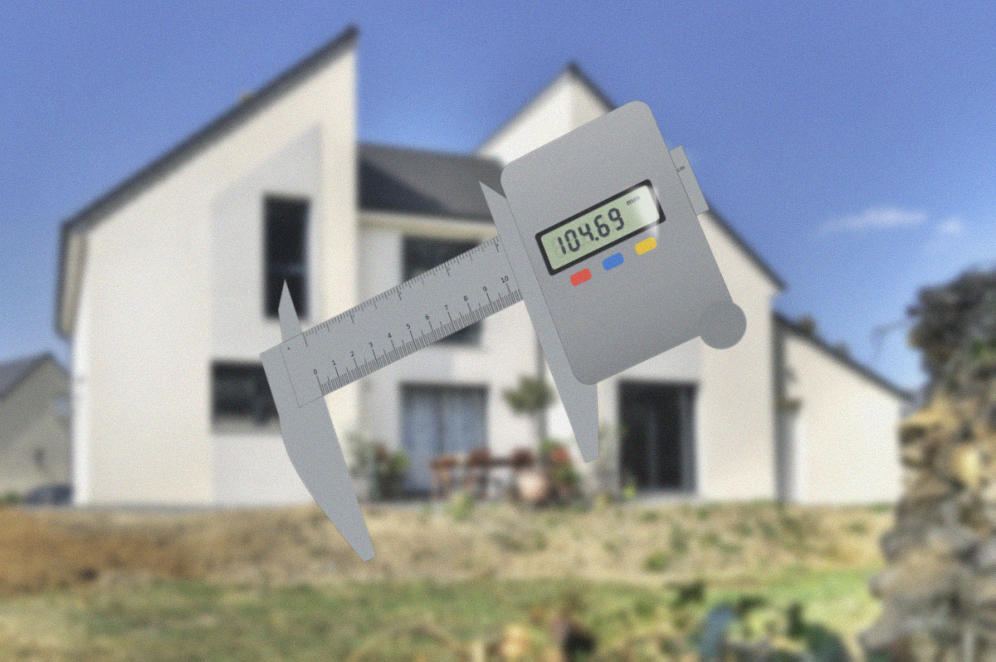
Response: 104.69; mm
